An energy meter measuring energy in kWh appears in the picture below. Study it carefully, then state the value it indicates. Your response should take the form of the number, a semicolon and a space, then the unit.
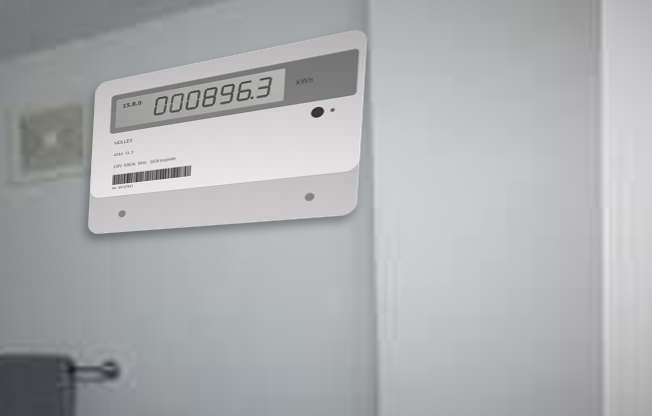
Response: 896.3; kWh
